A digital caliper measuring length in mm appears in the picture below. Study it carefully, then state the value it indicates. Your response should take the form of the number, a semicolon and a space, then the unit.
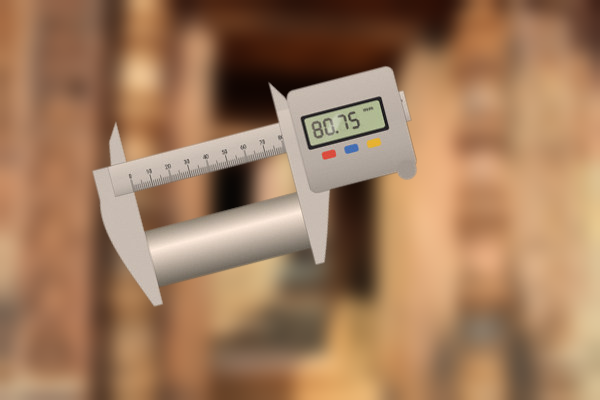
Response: 80.75; mm
